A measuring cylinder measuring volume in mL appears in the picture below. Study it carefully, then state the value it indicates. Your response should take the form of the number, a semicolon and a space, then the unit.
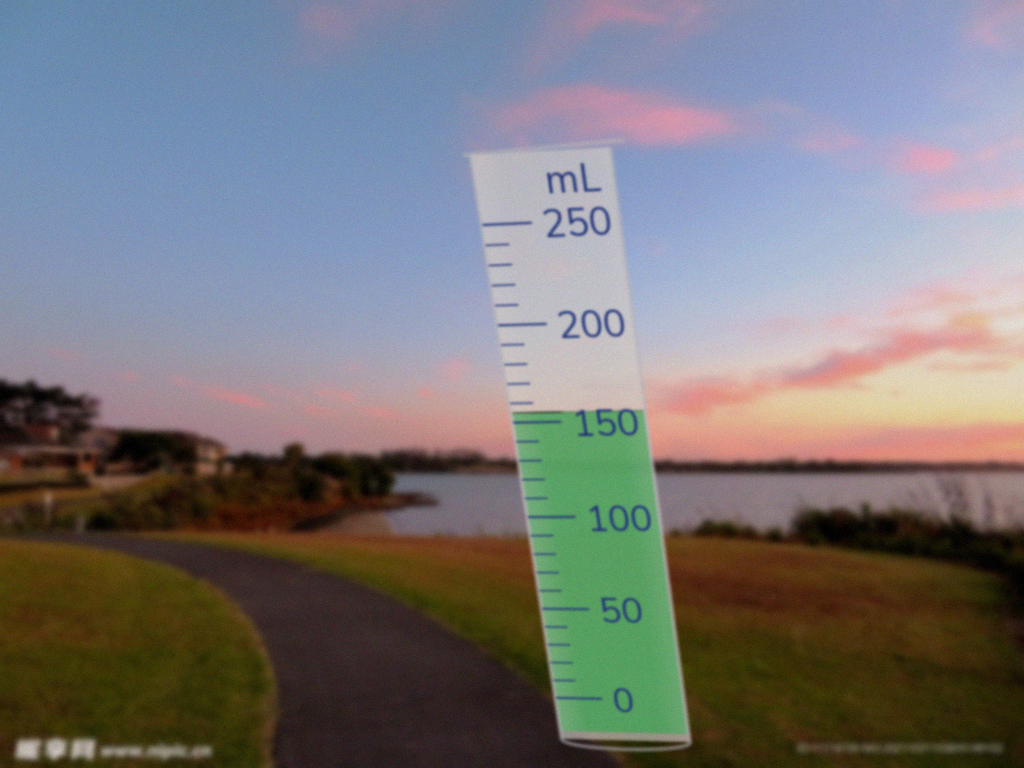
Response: 155; mL
